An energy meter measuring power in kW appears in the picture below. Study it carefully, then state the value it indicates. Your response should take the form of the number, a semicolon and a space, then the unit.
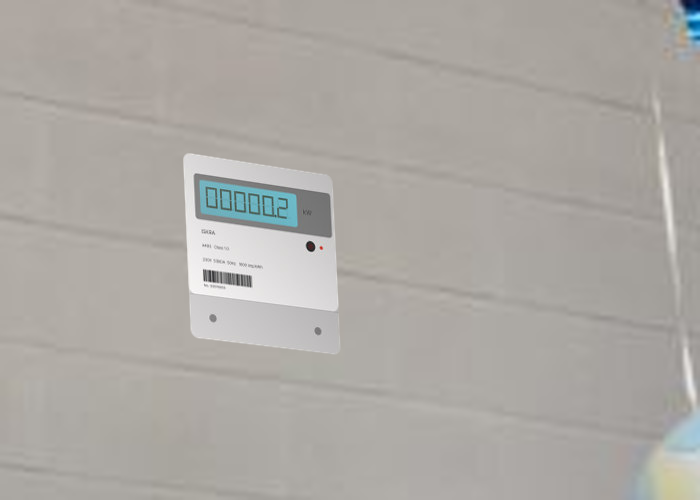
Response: 0.2; kW
